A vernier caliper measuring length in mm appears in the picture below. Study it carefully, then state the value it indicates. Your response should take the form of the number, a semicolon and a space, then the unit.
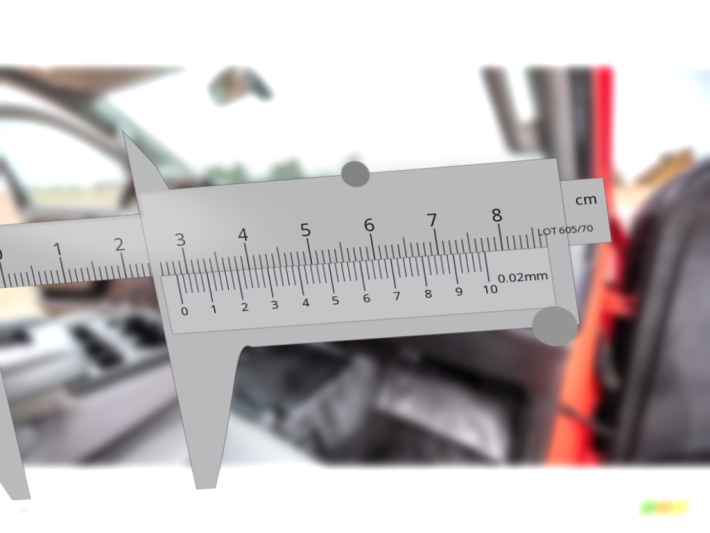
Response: 28.2; mm
